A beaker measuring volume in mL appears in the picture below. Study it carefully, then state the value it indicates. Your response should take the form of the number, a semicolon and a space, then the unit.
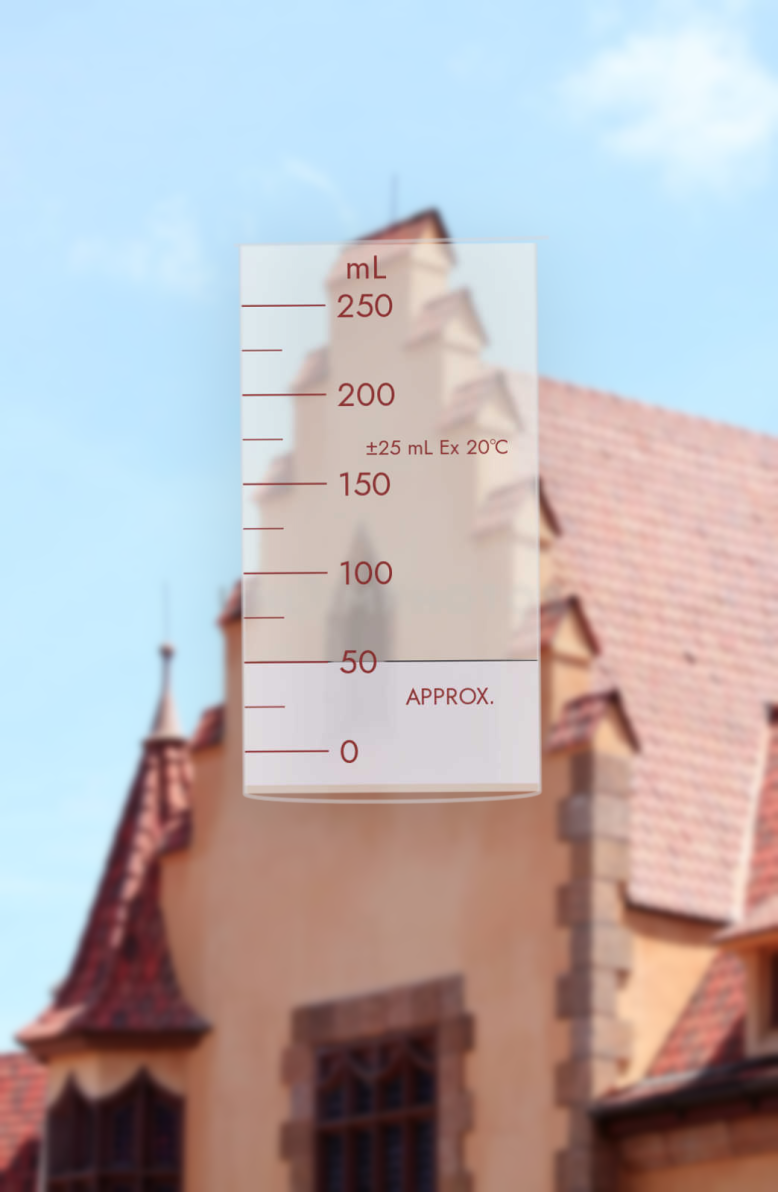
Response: 50; mL
